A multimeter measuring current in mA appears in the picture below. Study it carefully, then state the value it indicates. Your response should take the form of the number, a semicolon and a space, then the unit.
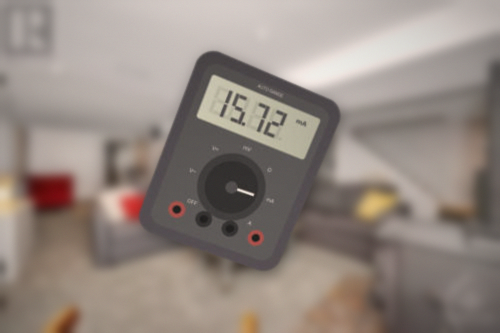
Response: 15.72; mA
